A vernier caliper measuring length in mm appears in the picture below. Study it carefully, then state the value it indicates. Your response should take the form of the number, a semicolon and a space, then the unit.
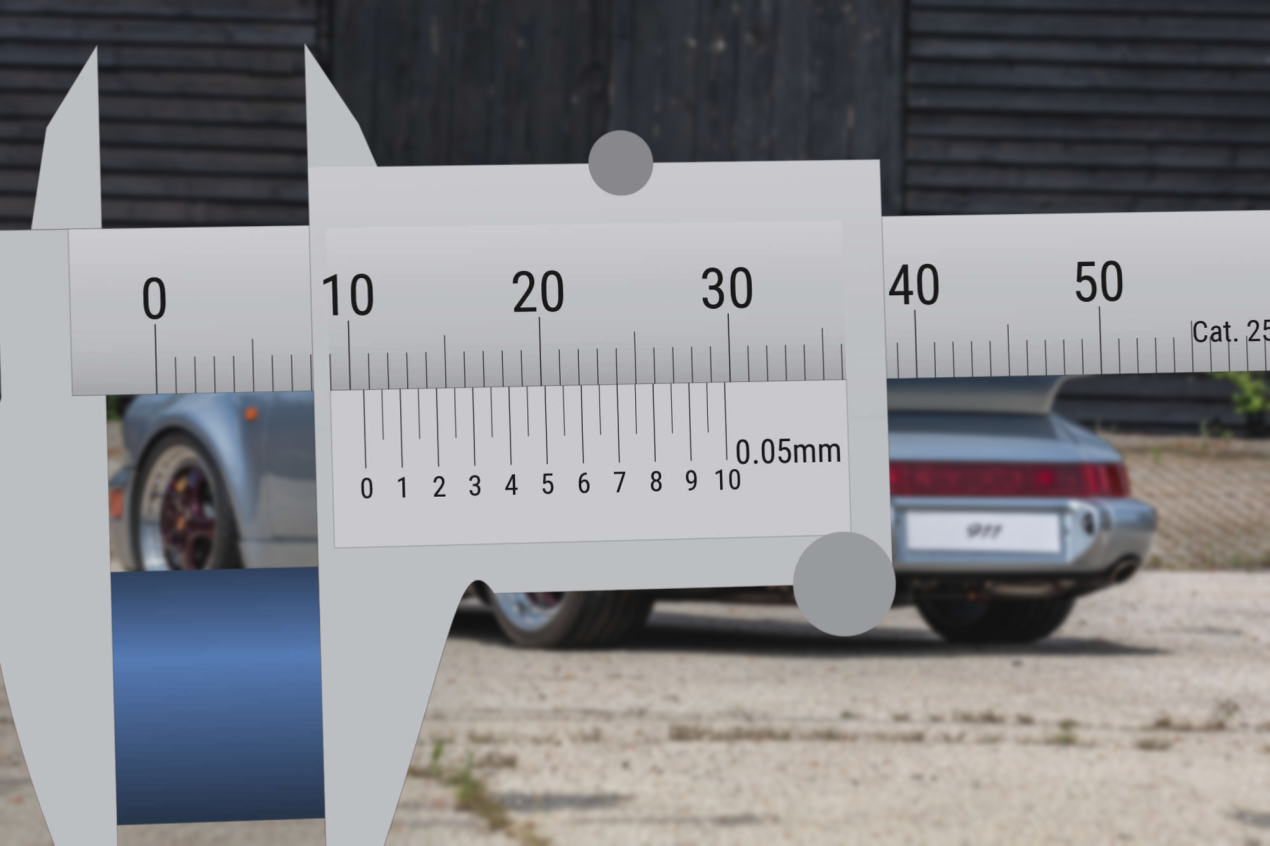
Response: 10.7; mm
